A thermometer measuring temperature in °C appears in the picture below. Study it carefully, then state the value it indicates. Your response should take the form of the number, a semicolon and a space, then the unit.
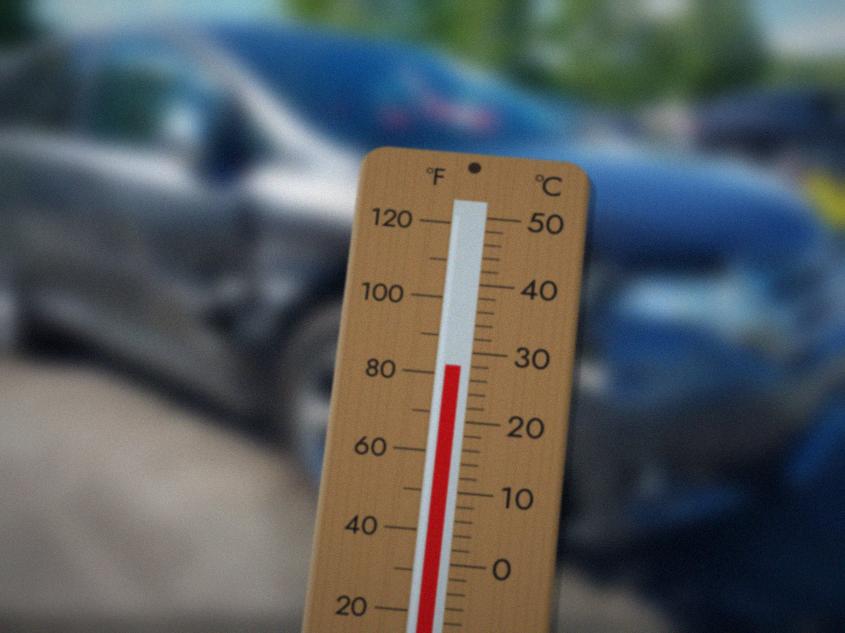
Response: 28; °C
